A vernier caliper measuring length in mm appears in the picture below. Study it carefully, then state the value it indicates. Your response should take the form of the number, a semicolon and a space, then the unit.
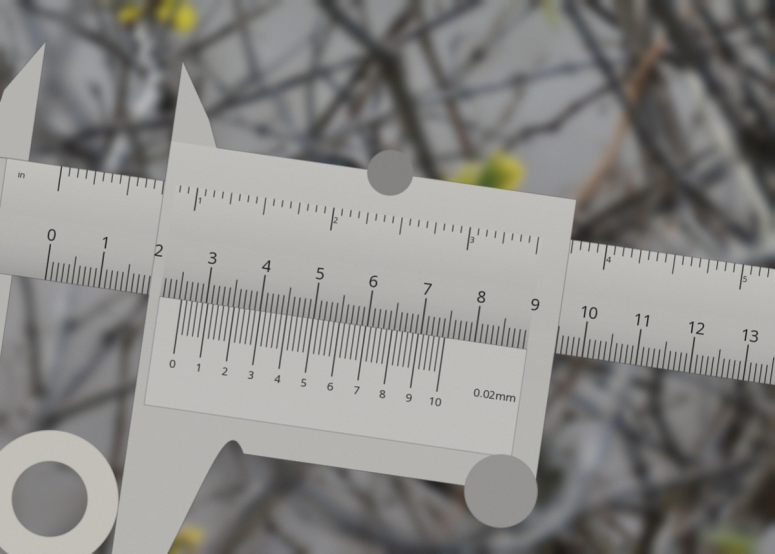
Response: 25.4; mm
